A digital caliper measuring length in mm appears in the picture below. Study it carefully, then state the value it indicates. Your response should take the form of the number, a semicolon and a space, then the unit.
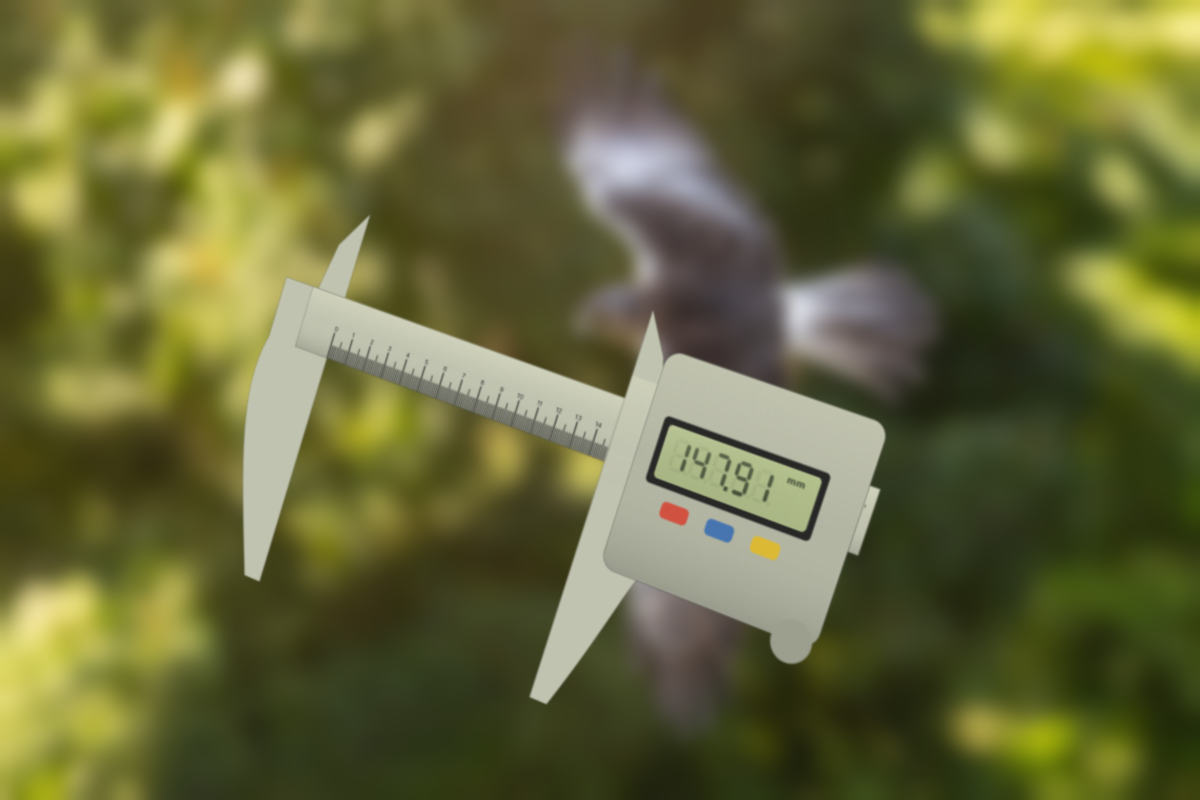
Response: 147.91; mm
